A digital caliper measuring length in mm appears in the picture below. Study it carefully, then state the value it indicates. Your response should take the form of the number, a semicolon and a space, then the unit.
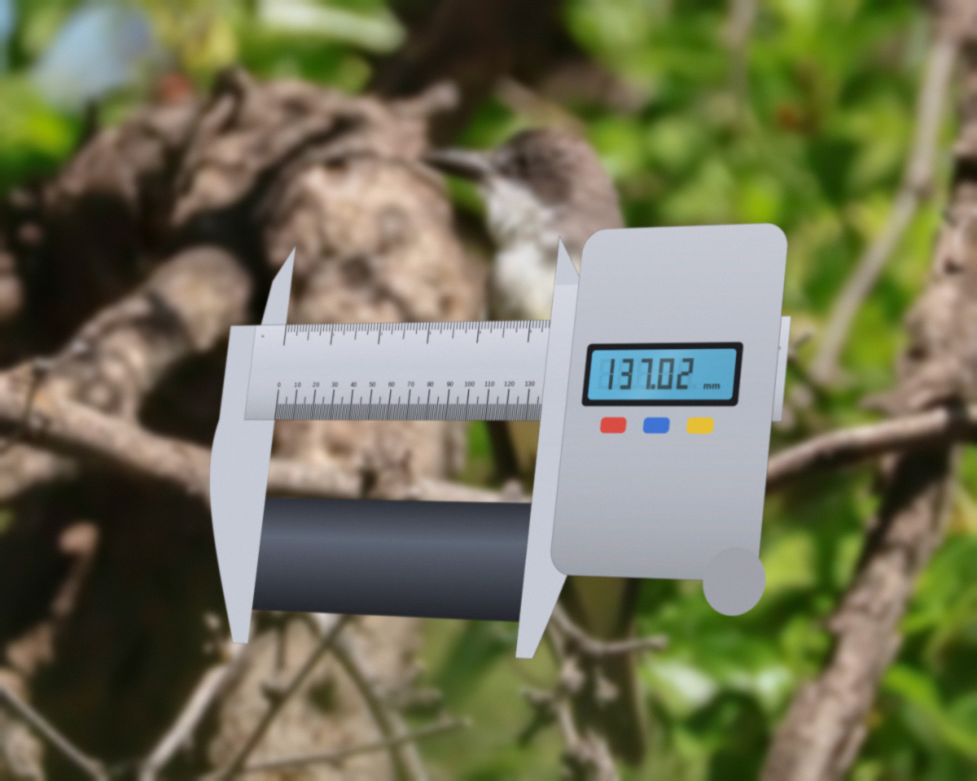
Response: 137.02; mm
